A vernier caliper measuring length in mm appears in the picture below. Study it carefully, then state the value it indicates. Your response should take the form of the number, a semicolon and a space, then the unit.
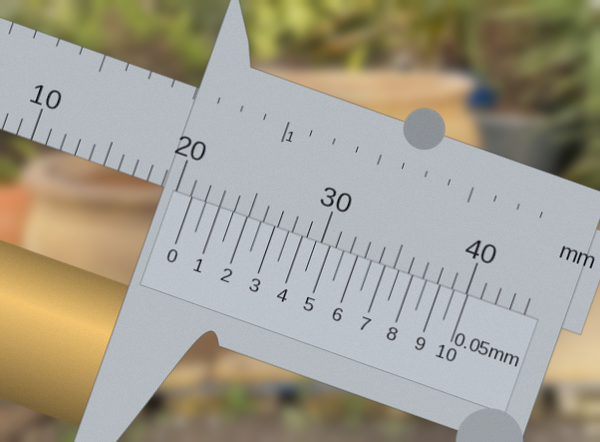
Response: 21.1; mm
